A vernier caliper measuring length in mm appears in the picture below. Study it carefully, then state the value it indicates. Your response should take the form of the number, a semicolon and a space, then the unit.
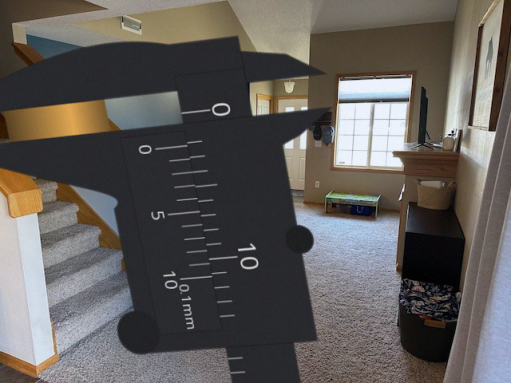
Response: 2.2; mm
